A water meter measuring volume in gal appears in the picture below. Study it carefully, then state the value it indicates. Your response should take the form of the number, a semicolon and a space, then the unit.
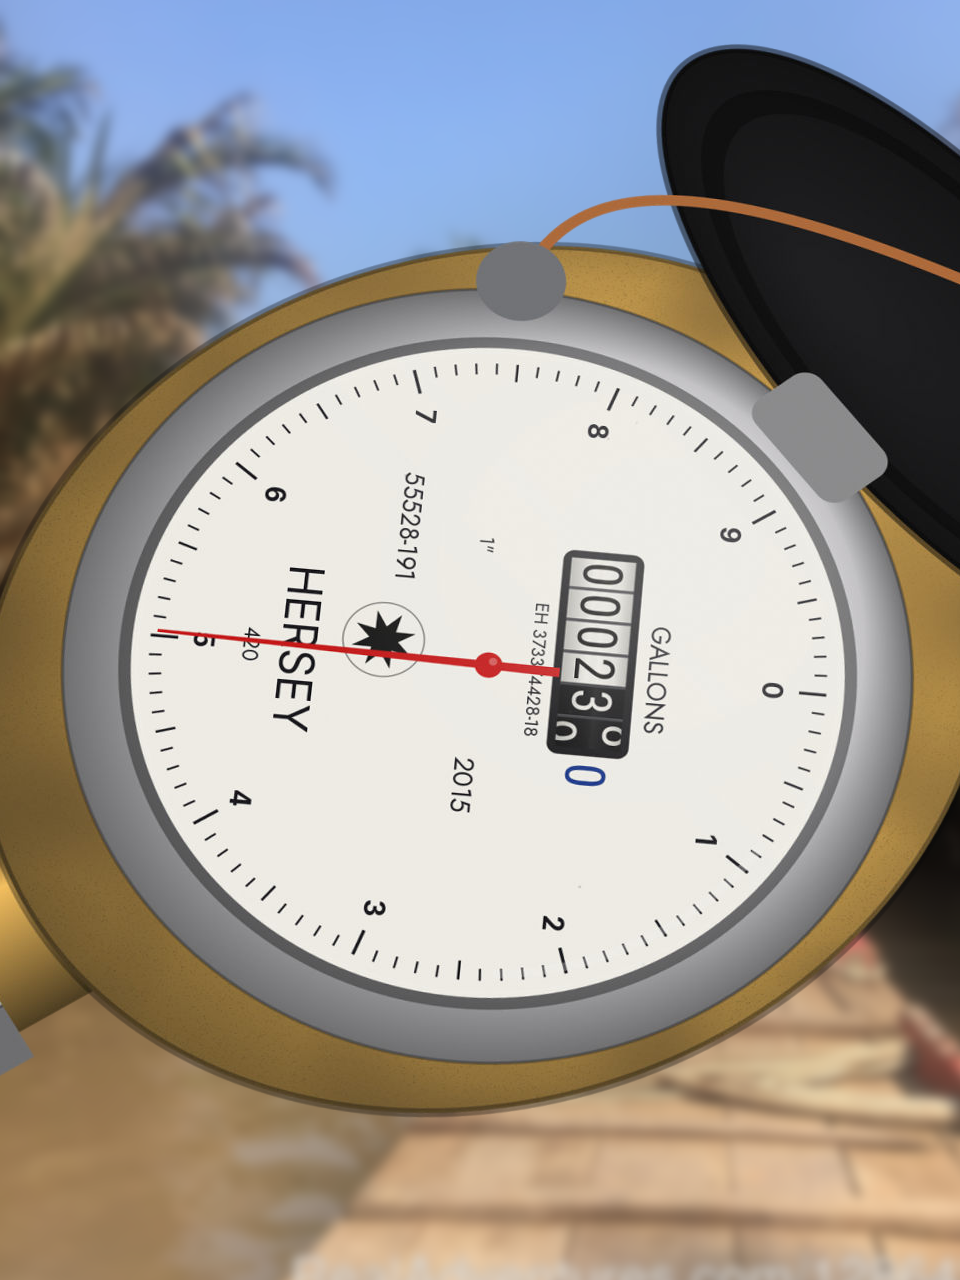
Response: 2385.0; gal
